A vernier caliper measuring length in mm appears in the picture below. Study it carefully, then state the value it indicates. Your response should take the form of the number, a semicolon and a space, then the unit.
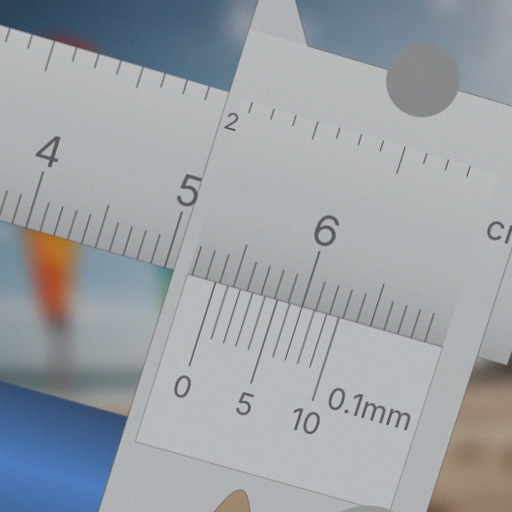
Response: 53.7; mm
